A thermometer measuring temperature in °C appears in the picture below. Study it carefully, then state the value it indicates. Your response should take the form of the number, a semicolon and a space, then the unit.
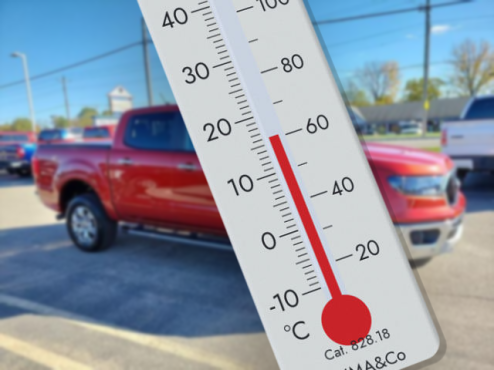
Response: 16; °C
